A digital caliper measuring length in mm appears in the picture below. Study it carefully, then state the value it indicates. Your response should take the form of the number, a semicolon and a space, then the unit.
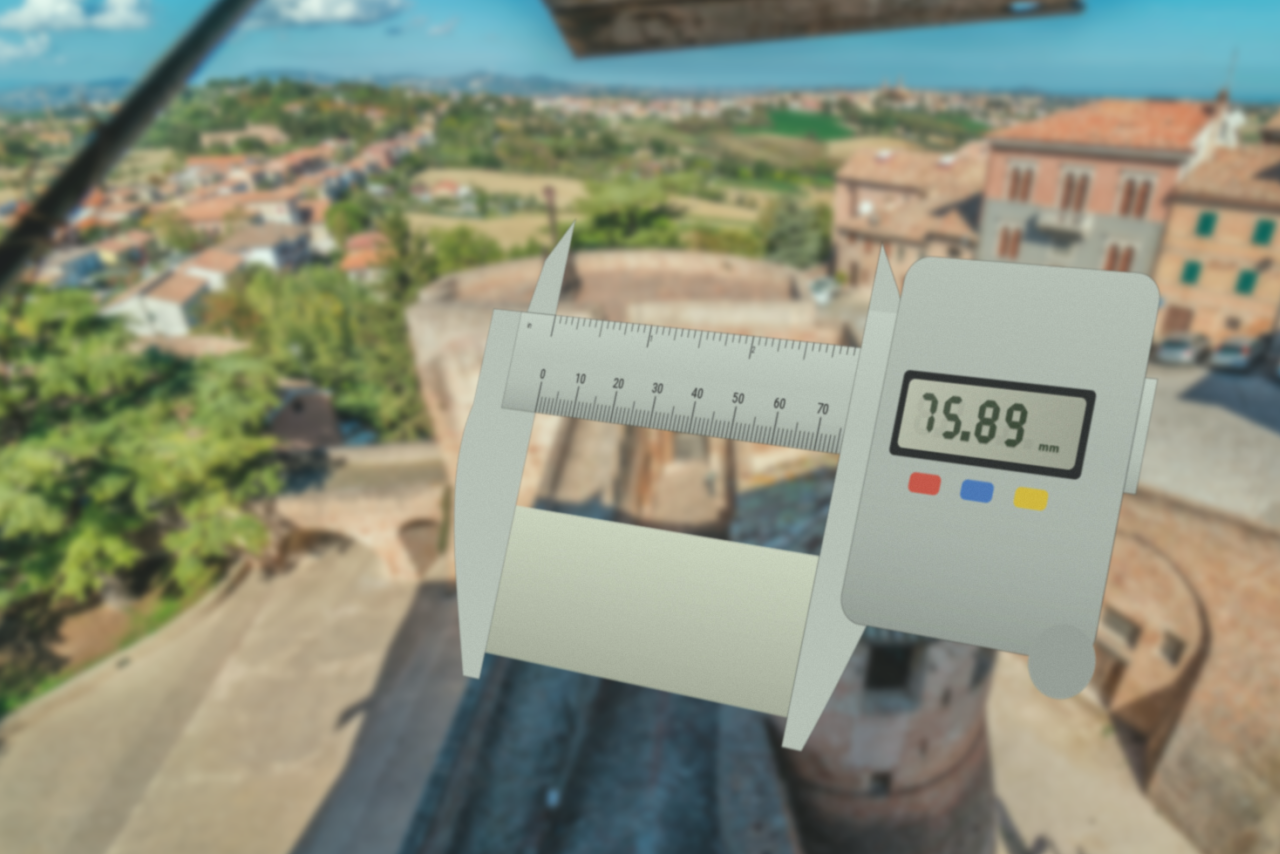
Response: 75.89; mm
